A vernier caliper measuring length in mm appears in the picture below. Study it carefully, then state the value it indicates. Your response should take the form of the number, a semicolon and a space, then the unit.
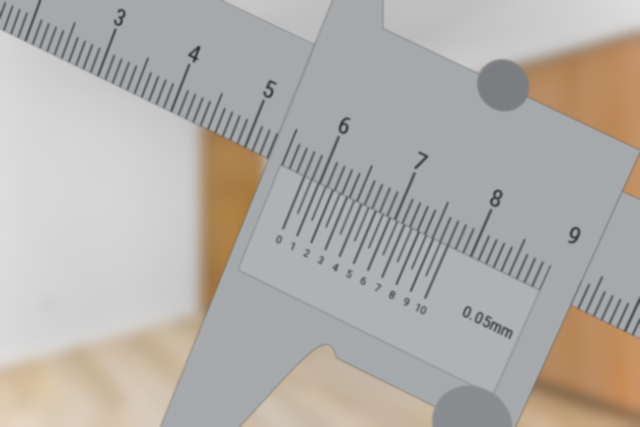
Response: 58.0; mm
